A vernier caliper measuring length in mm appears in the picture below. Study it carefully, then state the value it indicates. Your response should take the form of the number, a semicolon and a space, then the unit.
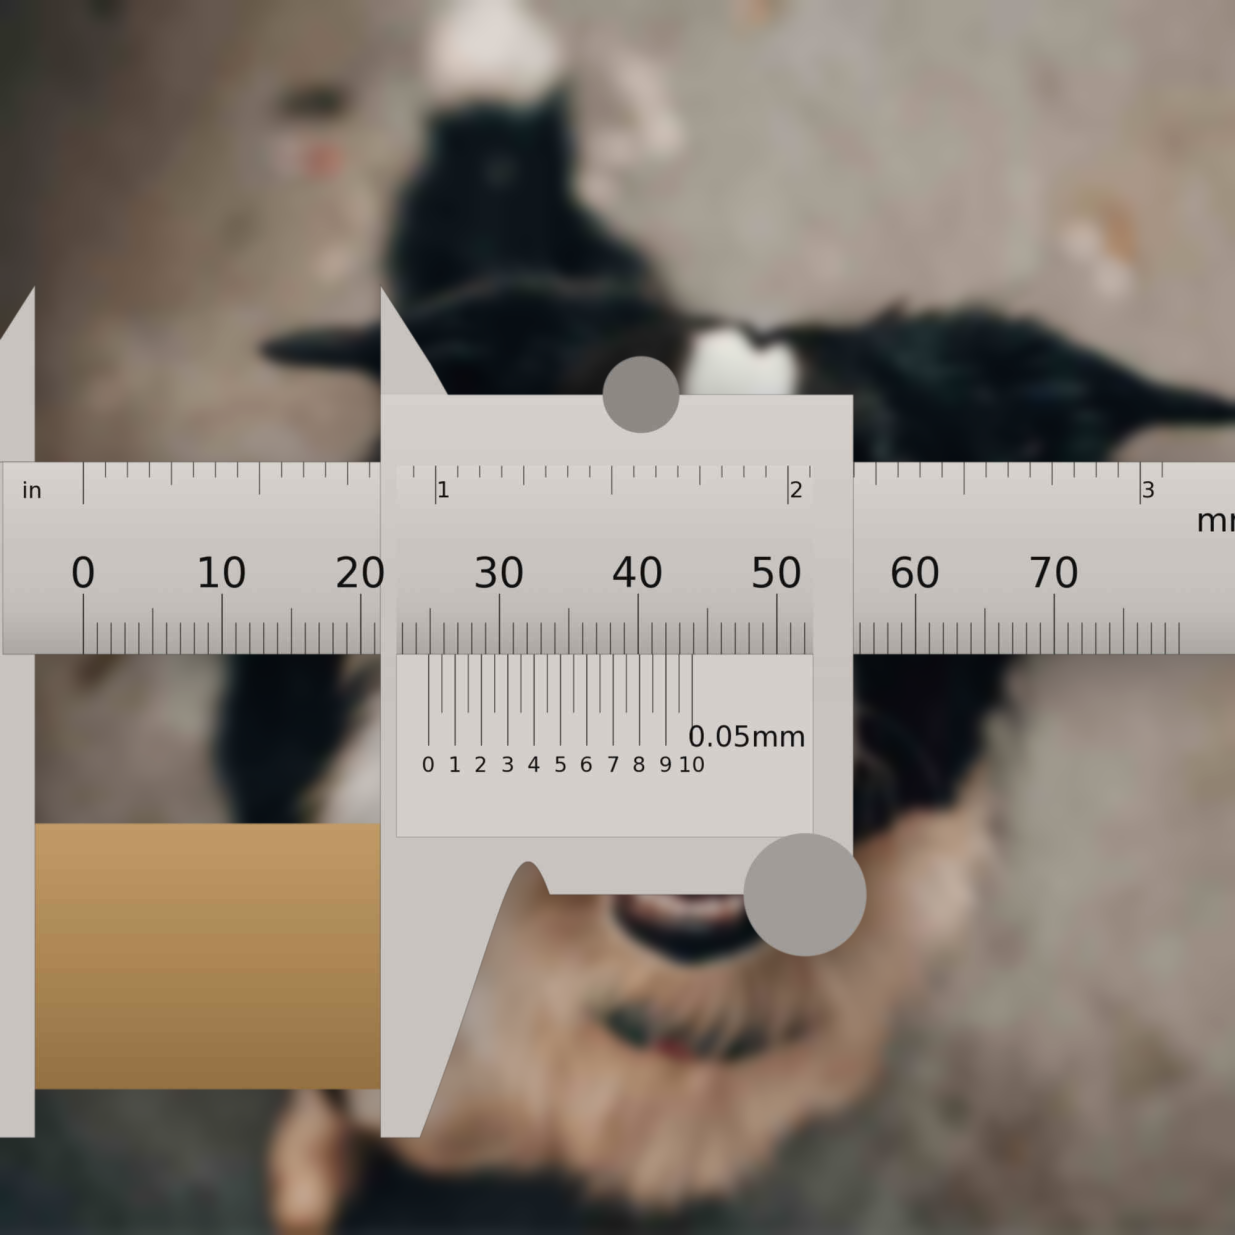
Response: 24.9; mm
